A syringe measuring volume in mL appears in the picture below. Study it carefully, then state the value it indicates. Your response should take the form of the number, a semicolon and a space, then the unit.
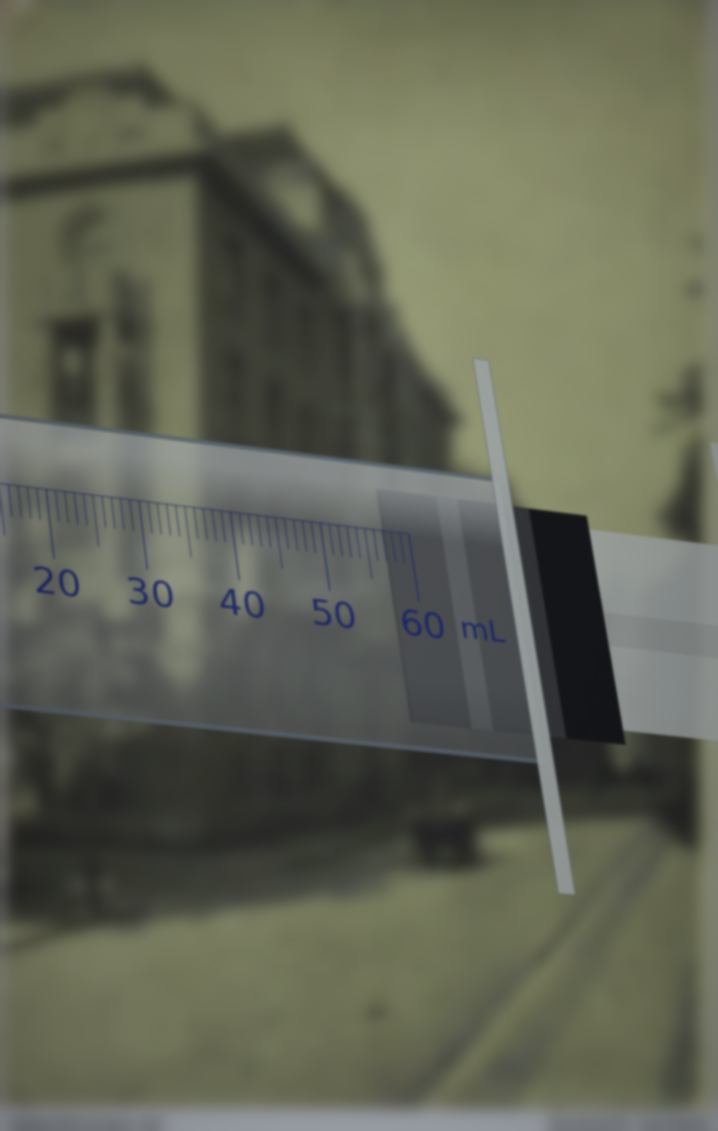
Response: 57; mL
